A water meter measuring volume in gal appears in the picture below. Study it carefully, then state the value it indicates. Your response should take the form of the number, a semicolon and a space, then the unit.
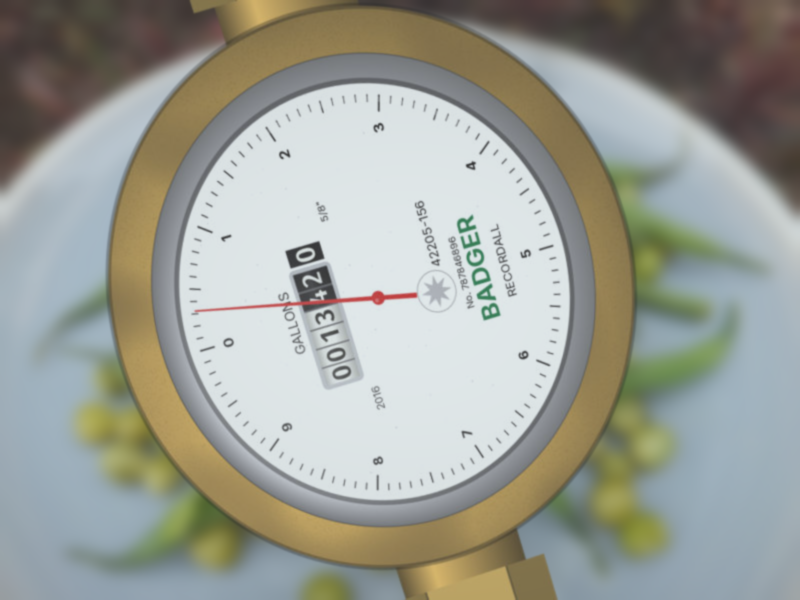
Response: 13420.3; gal
